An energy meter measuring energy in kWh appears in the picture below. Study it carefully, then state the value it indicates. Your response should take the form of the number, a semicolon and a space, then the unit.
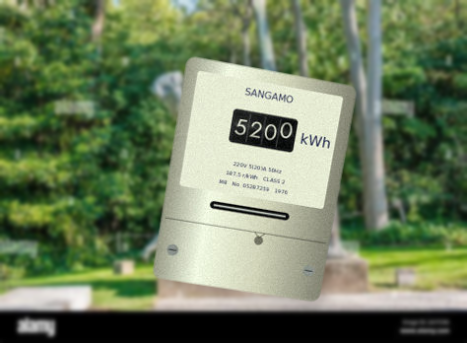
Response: 5200; kWh
